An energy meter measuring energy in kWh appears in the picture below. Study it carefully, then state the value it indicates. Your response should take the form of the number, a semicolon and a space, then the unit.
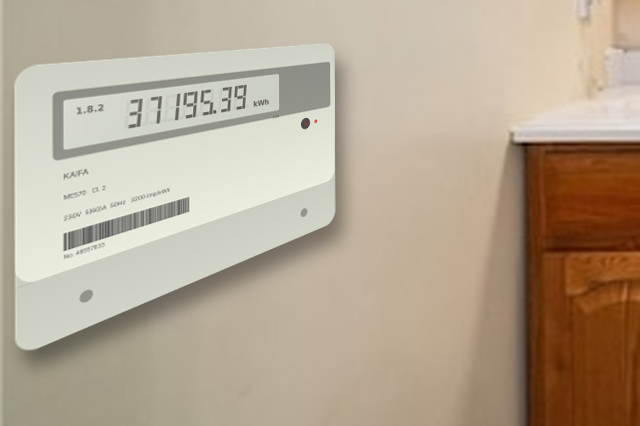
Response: 37195.39; kWh
